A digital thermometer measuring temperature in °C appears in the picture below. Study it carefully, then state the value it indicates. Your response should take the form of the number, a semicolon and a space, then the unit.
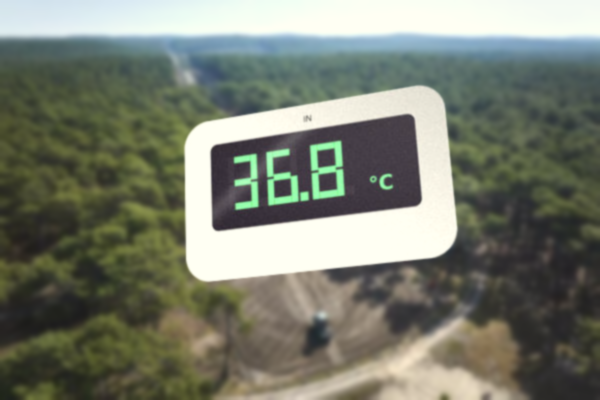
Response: 36.8; °C
